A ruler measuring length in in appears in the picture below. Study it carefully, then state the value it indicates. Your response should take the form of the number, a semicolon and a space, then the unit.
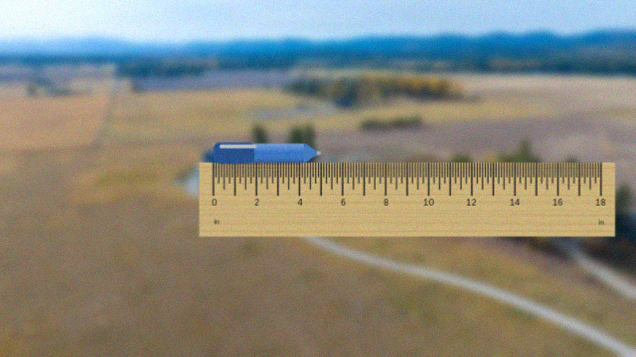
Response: 5; in
